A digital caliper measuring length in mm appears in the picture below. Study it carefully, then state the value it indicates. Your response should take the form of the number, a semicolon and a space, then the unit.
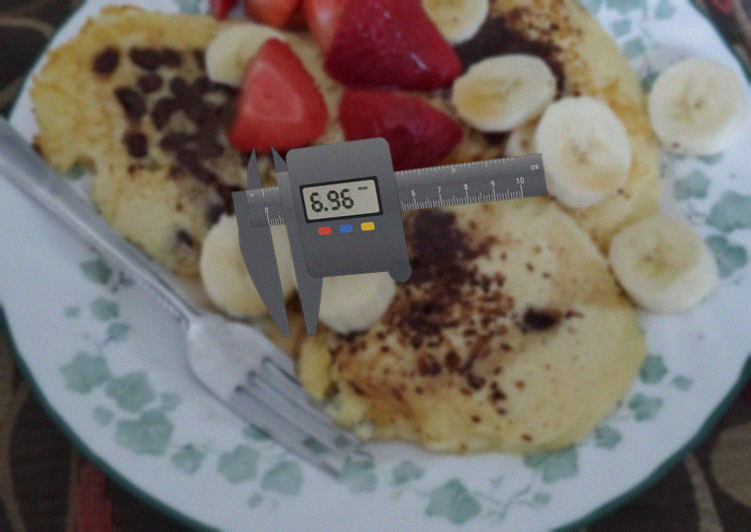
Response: 6.96; mm
